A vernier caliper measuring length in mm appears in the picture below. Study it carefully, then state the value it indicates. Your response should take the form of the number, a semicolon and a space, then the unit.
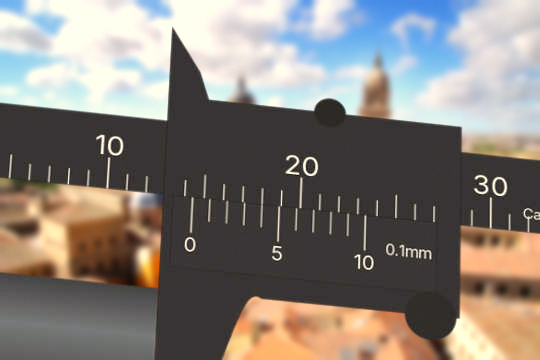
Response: 14.4; mm
